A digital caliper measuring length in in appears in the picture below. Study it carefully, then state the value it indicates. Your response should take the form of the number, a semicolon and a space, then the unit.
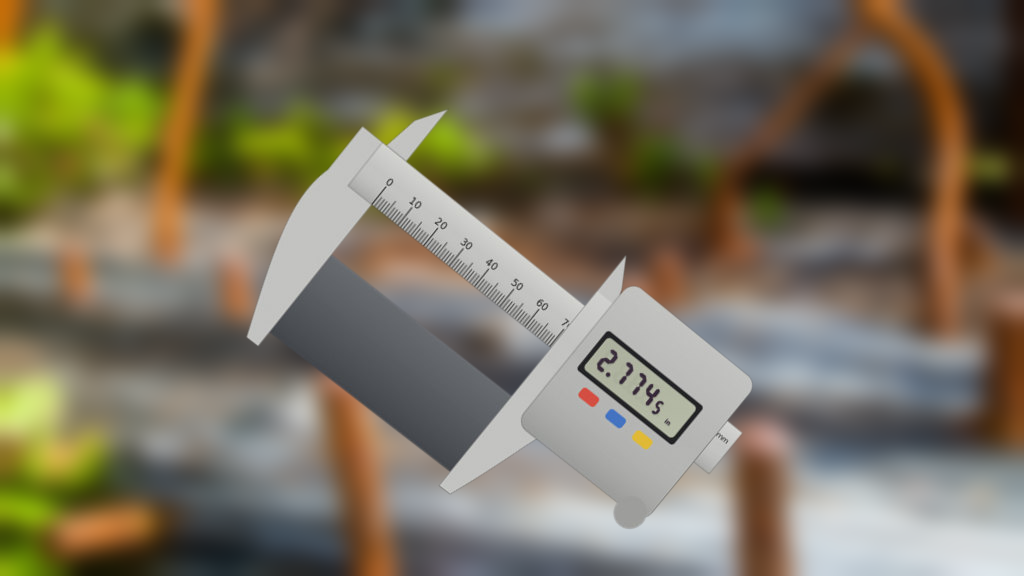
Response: 2.7745; in
